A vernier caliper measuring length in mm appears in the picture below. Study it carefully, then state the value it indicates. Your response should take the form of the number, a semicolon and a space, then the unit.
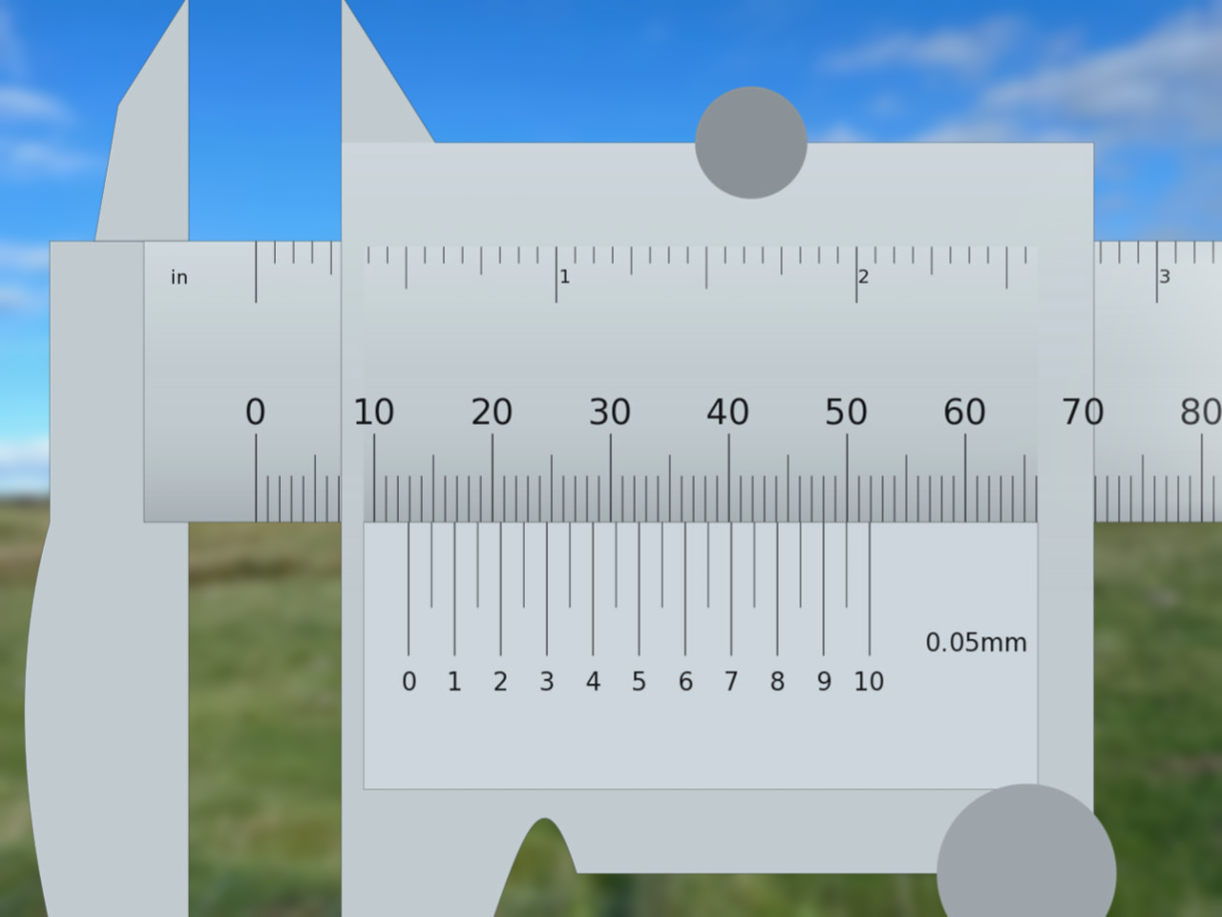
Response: 12.9; mm
